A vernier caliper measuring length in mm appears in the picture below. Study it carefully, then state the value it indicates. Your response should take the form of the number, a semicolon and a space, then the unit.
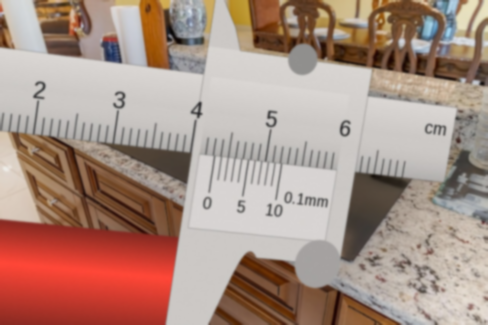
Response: 43.2; mm
